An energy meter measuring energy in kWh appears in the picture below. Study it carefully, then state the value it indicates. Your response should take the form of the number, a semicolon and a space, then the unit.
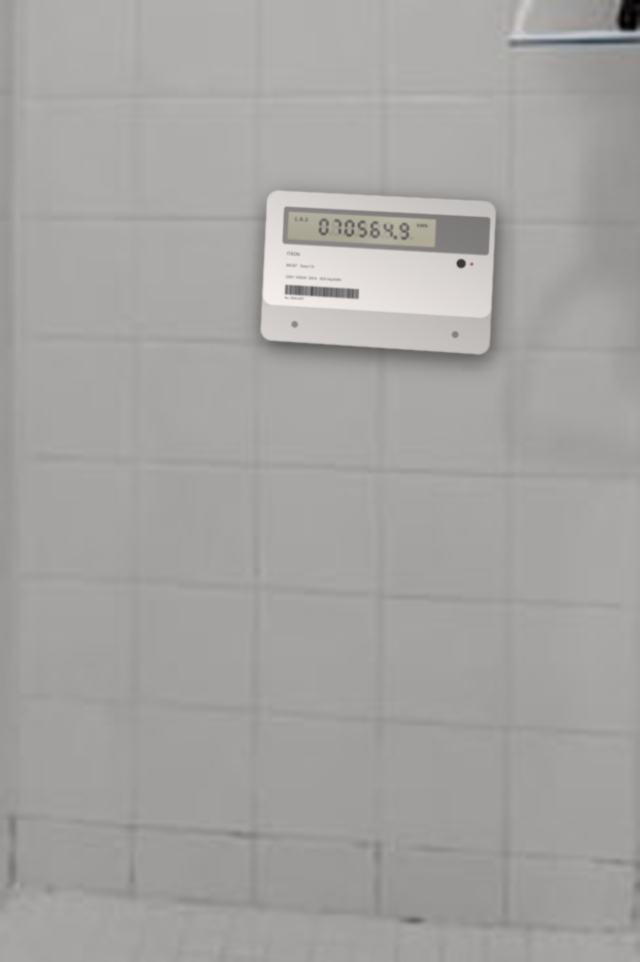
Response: 70564.9; kWh
